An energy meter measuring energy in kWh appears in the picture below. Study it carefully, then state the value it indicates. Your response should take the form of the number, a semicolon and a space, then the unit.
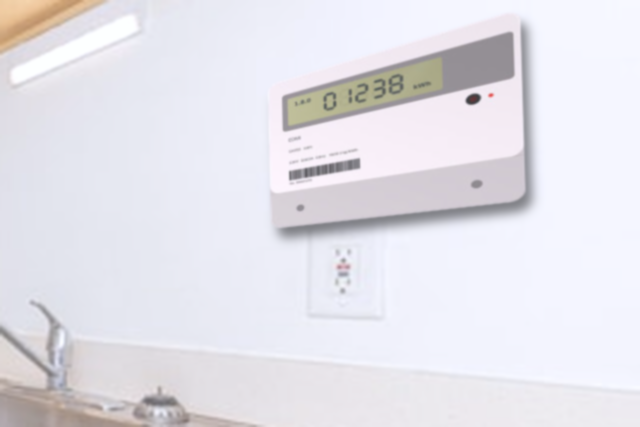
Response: 1238; kWh
